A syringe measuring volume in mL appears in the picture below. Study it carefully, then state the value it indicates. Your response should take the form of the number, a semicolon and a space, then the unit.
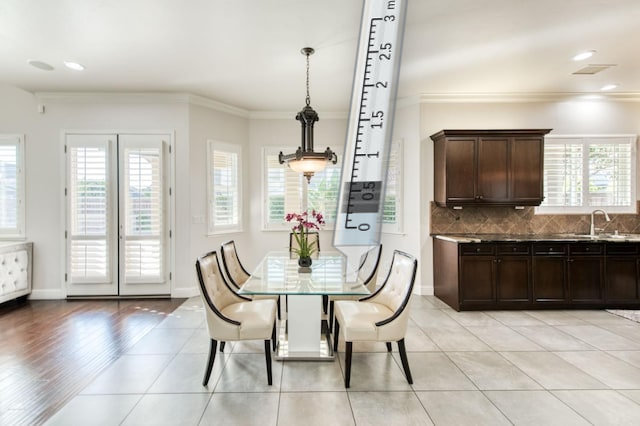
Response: 0.2; mL
